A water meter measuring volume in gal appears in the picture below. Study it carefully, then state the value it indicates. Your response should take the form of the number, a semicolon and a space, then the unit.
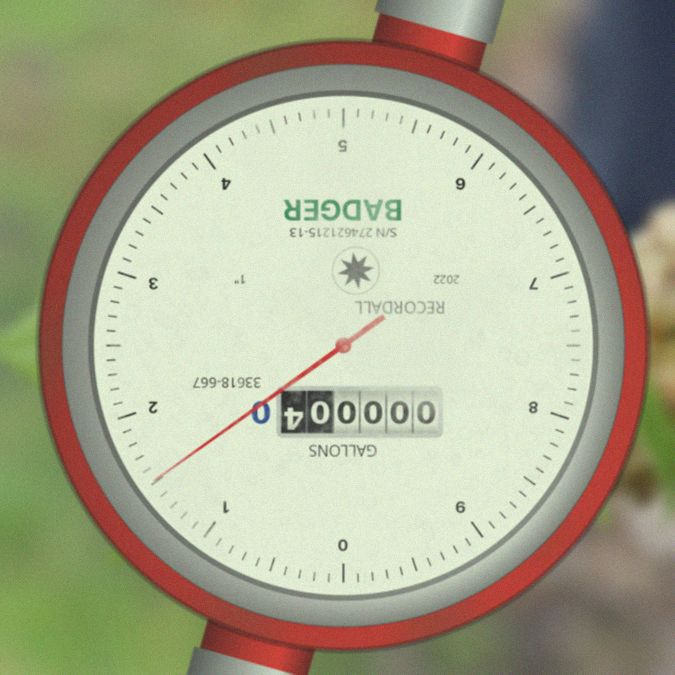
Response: 41.5; gal
